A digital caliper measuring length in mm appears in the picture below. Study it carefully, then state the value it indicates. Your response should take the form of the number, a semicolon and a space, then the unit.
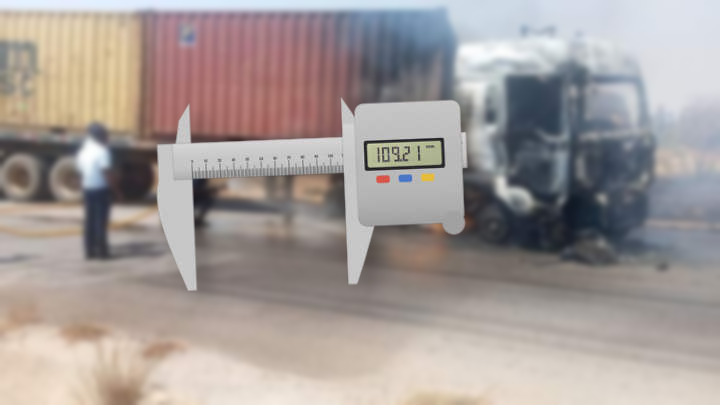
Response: 109.21; mm
